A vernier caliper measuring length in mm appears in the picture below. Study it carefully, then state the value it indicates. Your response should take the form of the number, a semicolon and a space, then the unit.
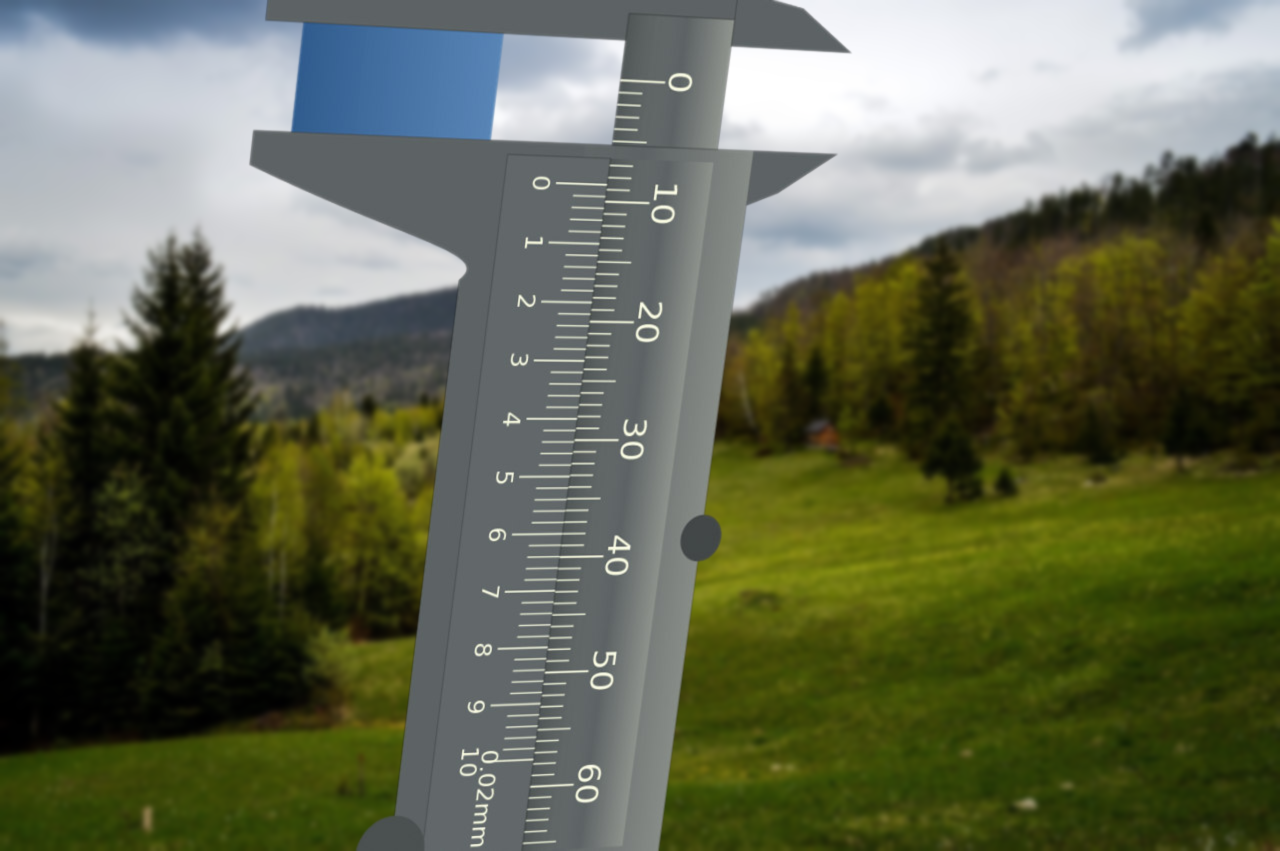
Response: 8.6; mm
